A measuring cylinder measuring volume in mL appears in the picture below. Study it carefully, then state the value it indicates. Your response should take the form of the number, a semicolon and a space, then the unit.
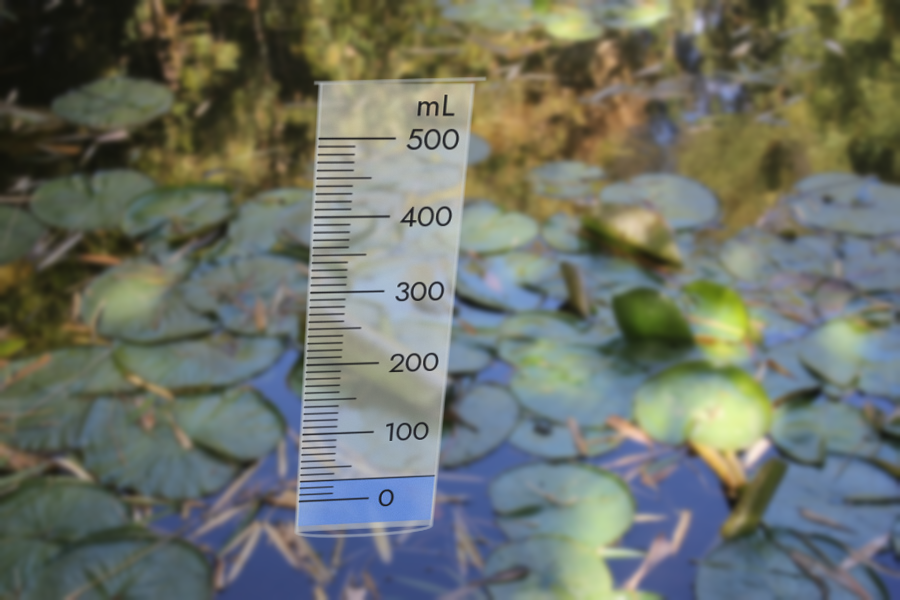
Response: 30; mL
